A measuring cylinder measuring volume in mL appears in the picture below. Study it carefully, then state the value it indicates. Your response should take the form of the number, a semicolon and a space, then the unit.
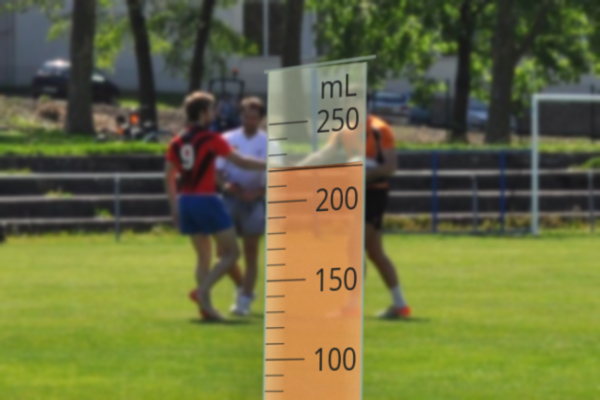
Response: 220; mL
